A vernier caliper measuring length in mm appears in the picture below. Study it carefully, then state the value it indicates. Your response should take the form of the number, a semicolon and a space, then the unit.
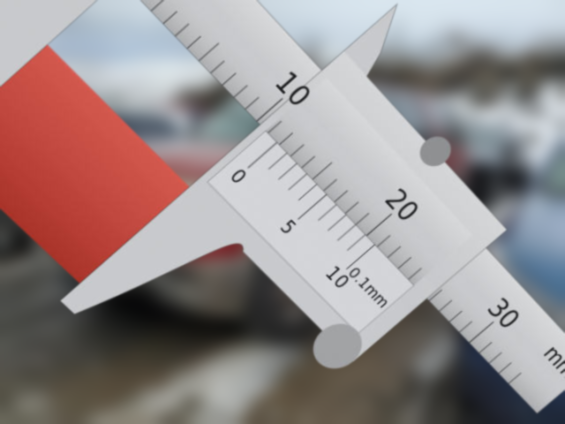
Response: 11.8; mm
